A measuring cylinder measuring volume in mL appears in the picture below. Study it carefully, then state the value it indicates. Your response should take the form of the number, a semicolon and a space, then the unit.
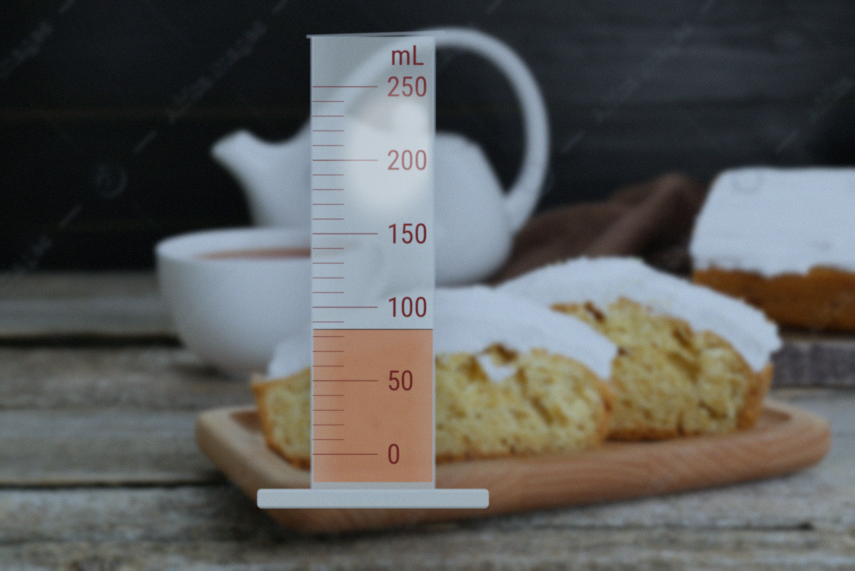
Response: 85; mL
